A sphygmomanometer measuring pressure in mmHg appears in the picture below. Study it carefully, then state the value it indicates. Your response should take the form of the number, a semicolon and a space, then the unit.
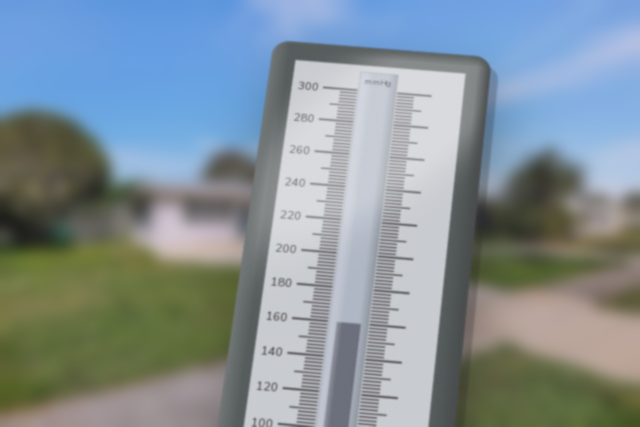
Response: 160; mmHg
